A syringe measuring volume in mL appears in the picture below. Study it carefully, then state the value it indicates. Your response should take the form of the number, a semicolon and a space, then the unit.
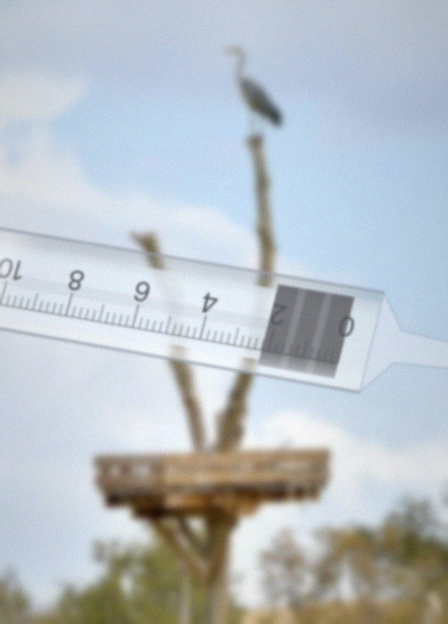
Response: 0; mL
